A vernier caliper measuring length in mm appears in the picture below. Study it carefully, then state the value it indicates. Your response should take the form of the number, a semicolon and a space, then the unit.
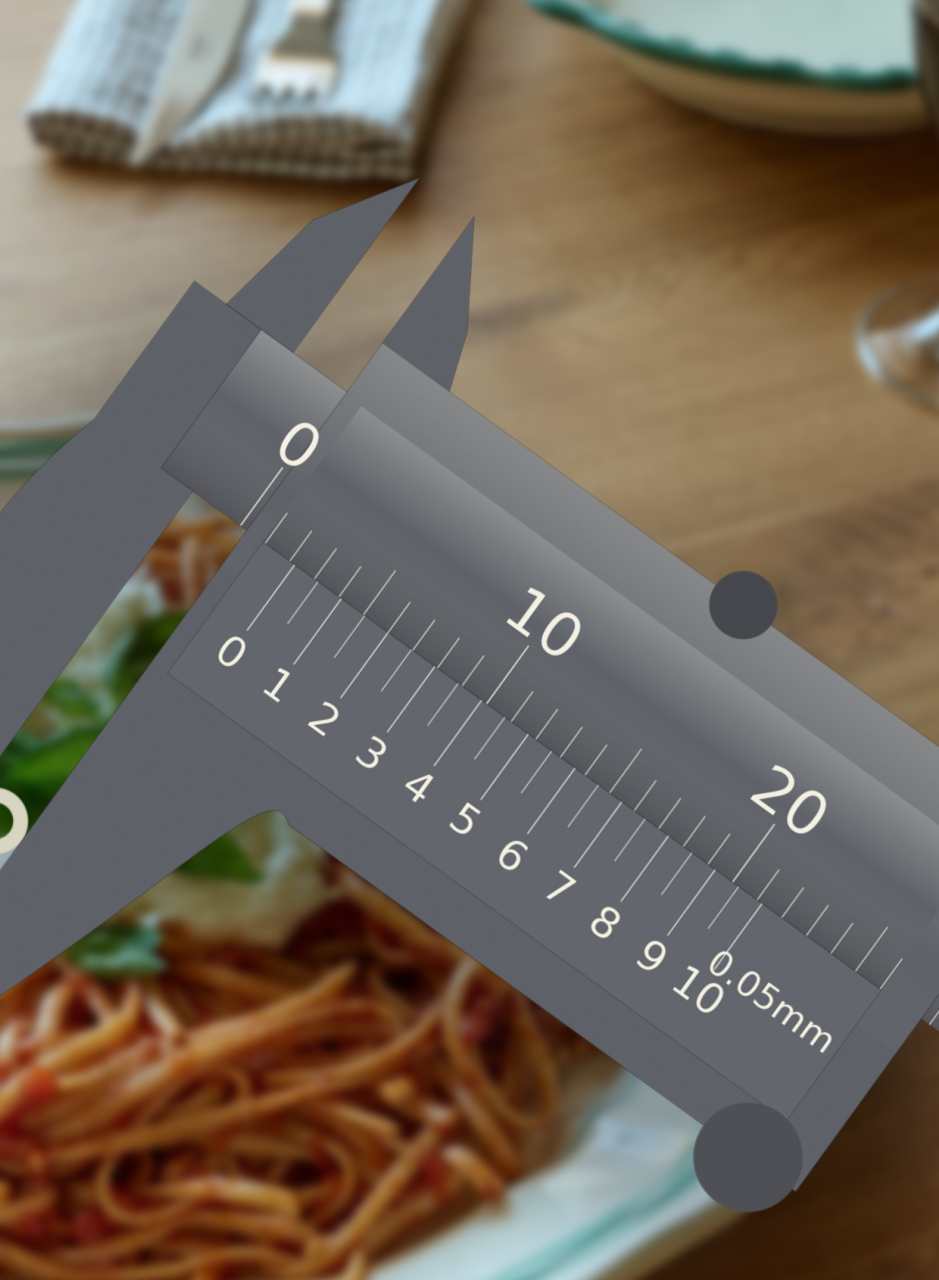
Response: 2.20; mm
